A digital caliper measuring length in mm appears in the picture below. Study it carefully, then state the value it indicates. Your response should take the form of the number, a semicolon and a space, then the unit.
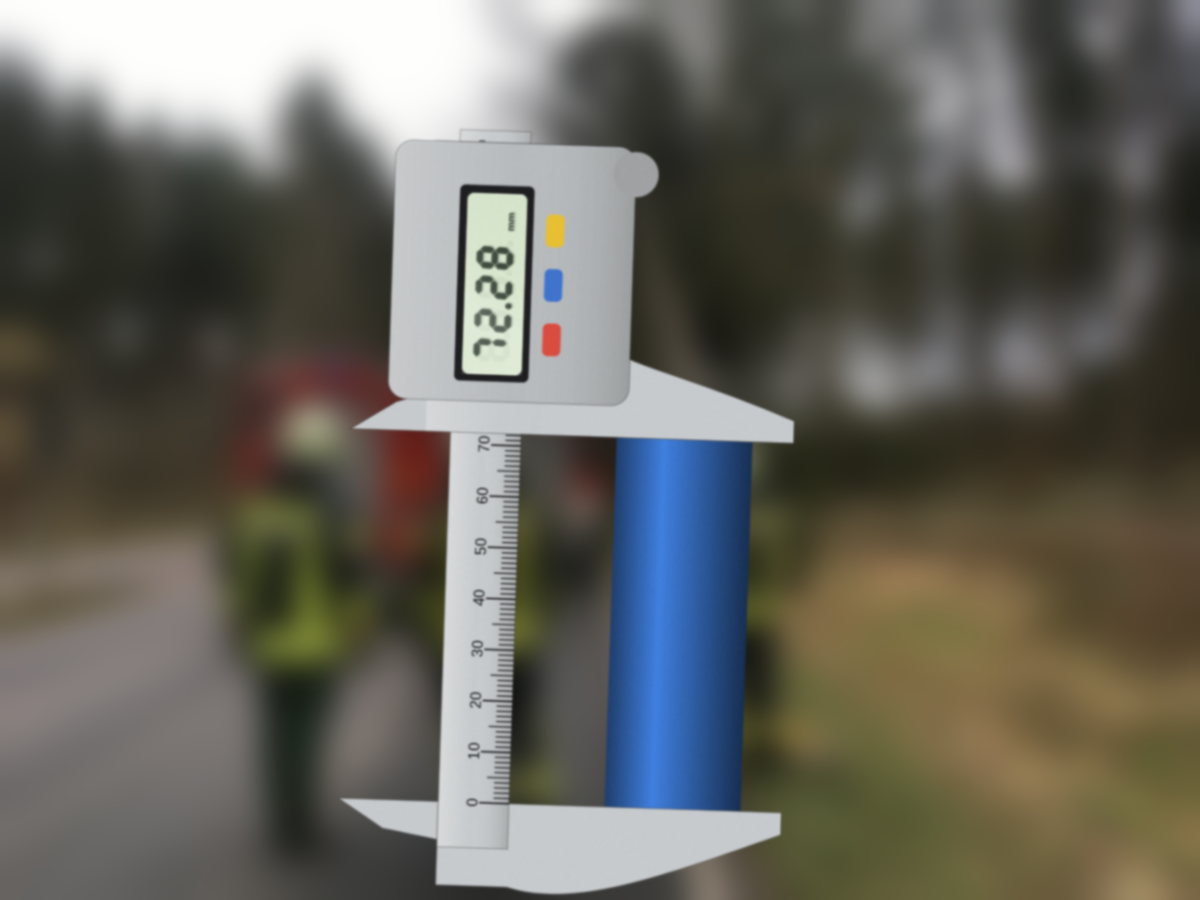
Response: 72.28; mm
